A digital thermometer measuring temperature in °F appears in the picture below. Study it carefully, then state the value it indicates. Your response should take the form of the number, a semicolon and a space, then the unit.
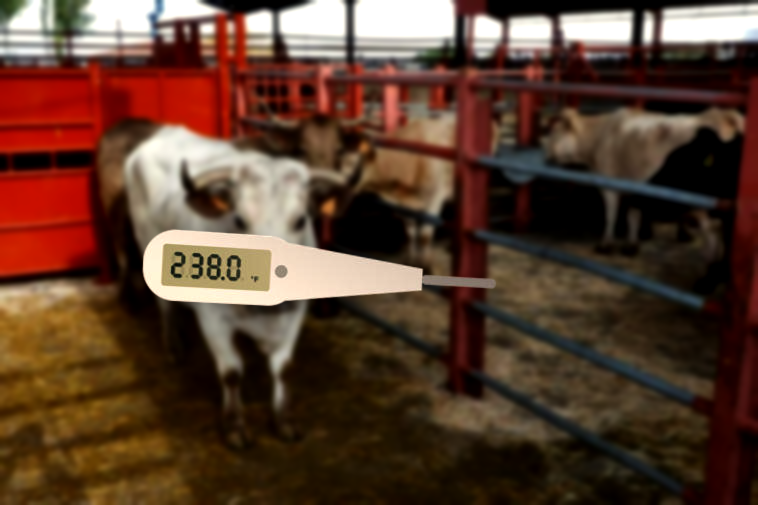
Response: 238.0; °F
